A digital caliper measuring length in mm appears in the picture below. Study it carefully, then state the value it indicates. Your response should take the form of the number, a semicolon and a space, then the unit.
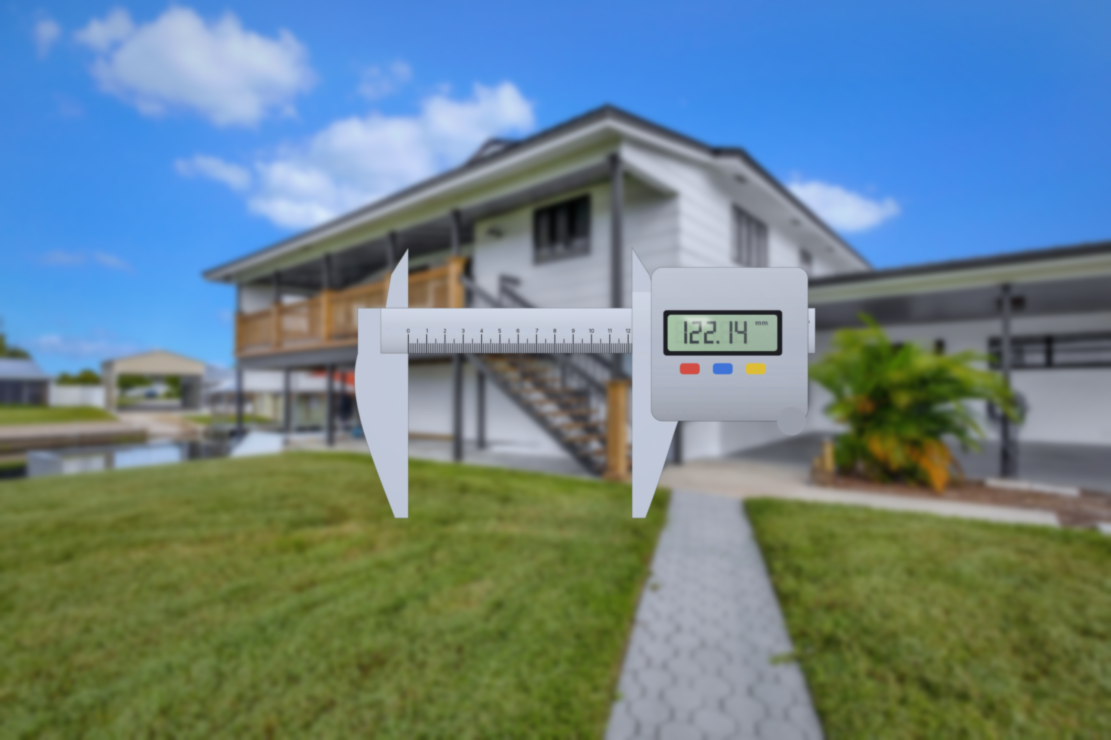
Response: 122.14; mm
